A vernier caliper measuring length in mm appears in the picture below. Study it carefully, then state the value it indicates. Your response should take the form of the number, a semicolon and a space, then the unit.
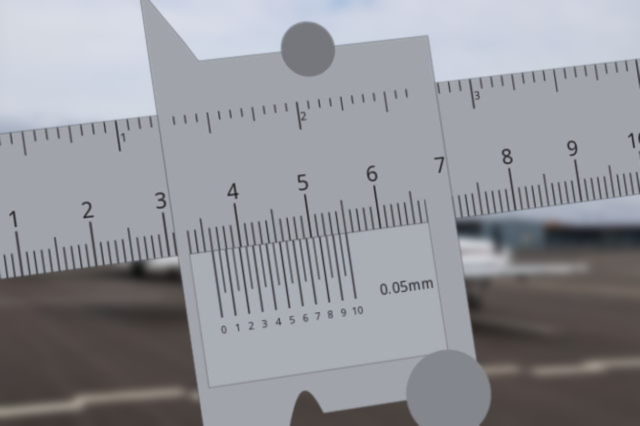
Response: 36.0; mm
